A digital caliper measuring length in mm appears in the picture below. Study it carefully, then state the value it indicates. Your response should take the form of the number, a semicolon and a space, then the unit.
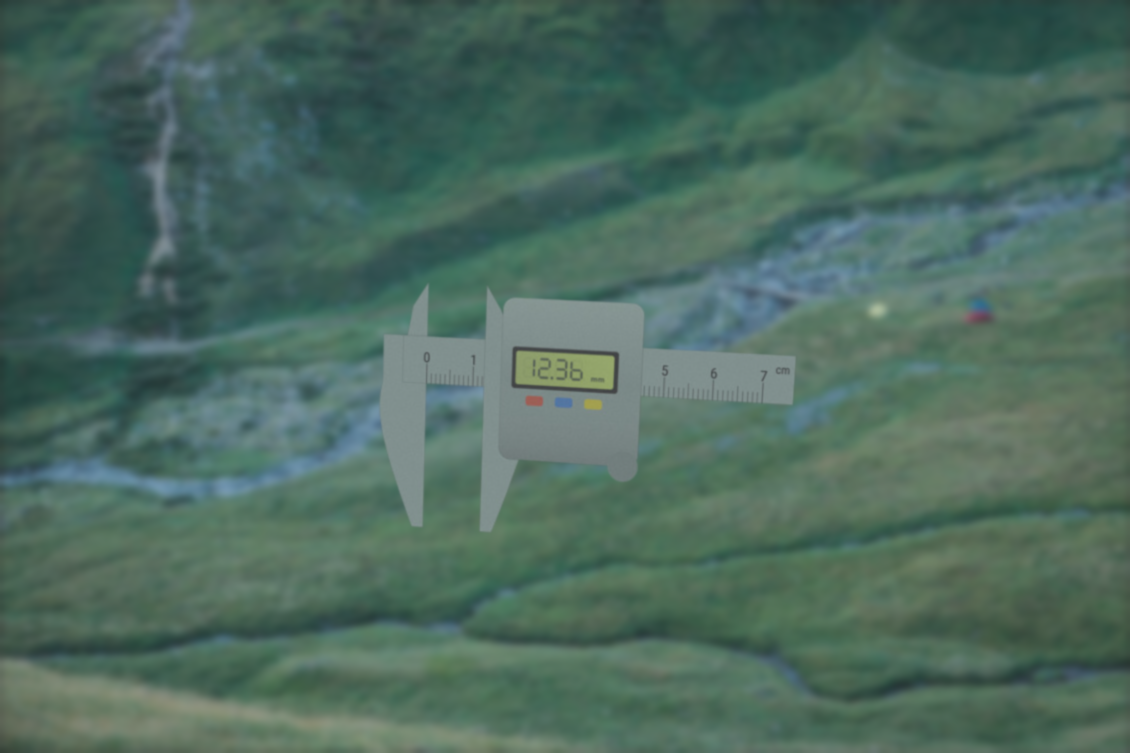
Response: 12.36; mm
